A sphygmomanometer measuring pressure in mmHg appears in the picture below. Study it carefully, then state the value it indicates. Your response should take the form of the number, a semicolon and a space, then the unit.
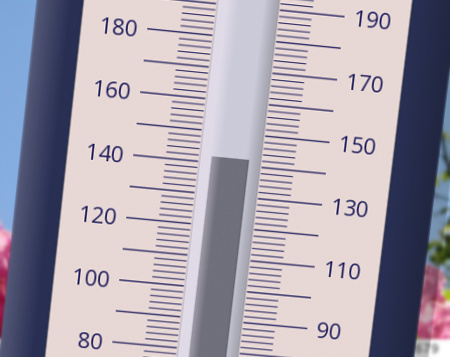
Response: 142; mmHg
